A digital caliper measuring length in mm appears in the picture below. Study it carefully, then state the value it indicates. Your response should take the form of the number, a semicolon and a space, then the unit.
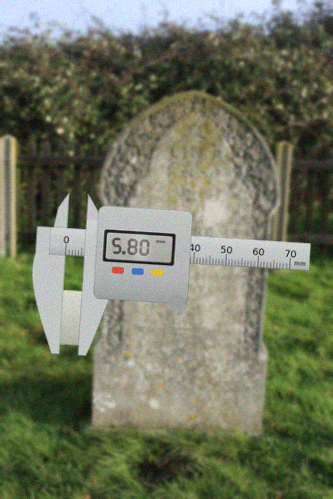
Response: 5.80; mm
